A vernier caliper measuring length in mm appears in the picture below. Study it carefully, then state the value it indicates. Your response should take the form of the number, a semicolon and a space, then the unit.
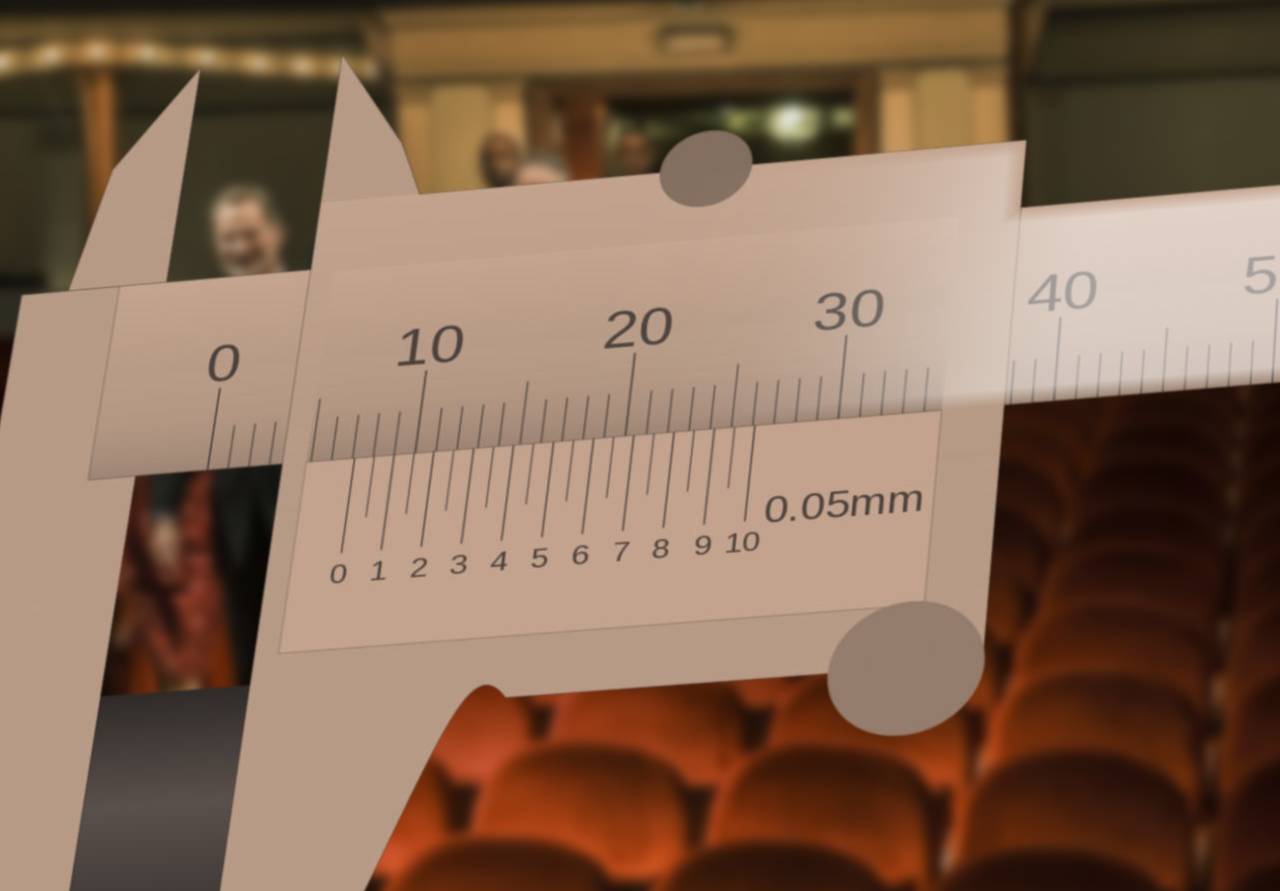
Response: 7.1; mm
